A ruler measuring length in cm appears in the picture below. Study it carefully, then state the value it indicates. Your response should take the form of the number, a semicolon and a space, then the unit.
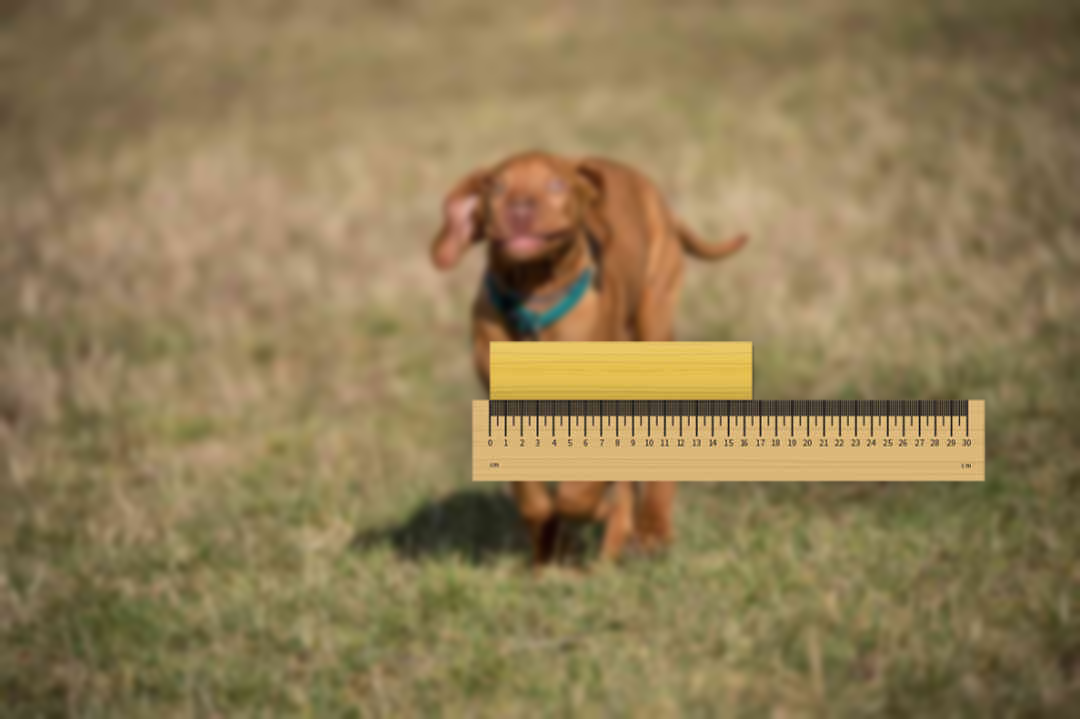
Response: 16.5; cm
